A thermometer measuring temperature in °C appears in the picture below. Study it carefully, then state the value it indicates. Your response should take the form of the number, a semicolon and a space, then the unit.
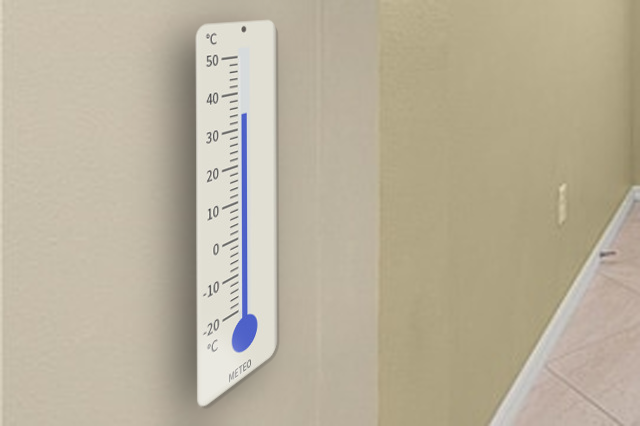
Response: 34; °C
